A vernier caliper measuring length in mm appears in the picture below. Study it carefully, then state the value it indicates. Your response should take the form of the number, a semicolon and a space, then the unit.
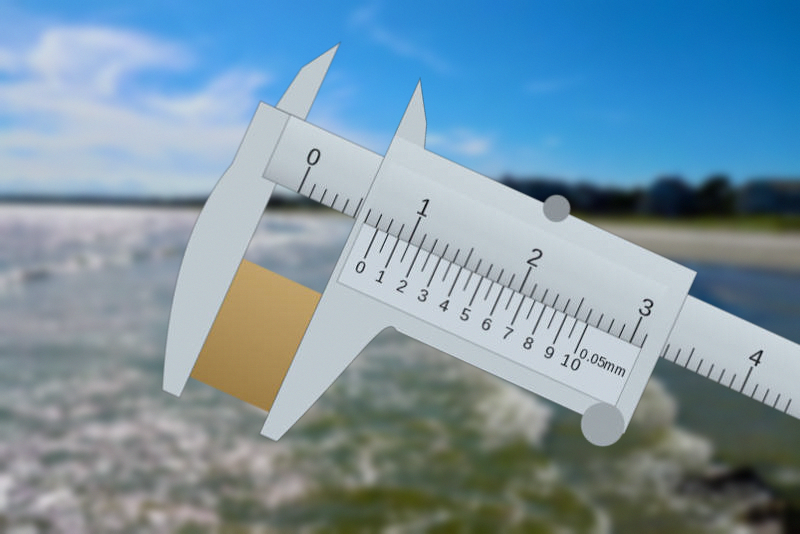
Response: 7.2; mm
